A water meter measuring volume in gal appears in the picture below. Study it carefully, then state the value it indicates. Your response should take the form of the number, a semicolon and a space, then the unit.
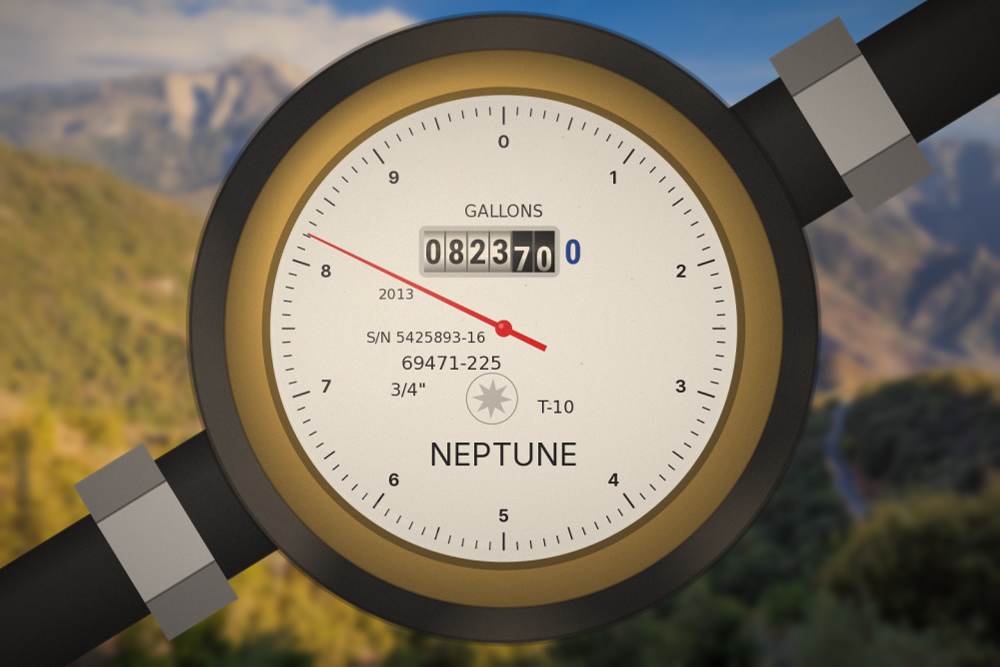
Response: 823698.2; gal
